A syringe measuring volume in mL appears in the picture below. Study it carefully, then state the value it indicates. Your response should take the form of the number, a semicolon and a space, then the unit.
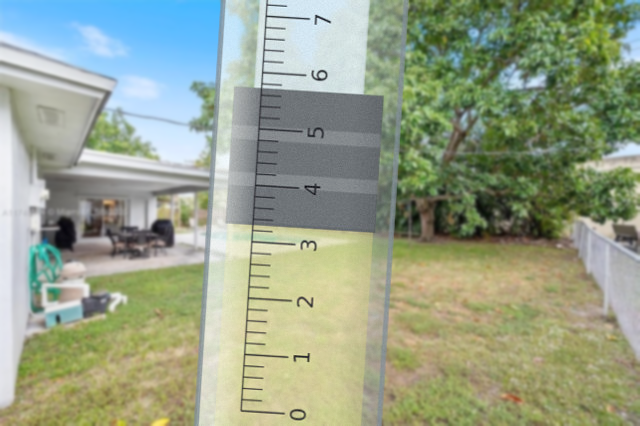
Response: 3.3; mL
